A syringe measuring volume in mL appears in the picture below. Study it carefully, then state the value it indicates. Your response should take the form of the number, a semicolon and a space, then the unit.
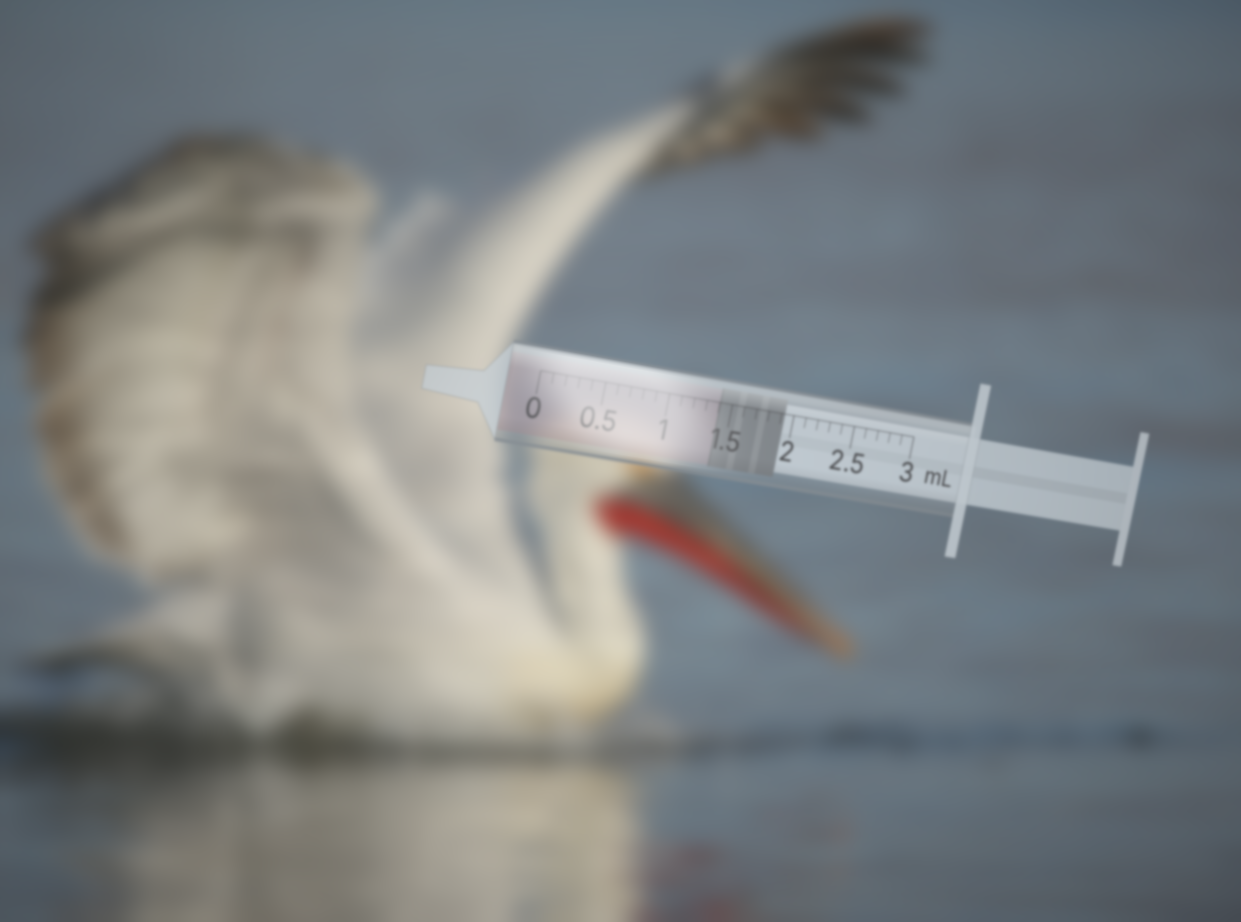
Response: 1.4; mL
